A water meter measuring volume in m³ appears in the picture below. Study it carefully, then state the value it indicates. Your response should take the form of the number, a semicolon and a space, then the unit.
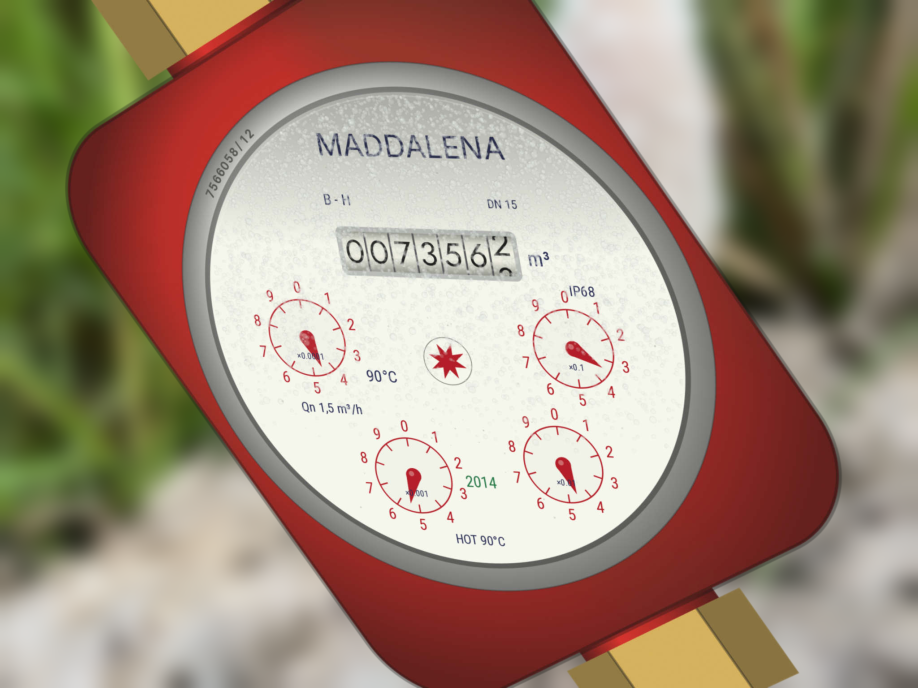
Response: 73562.3454; m³
